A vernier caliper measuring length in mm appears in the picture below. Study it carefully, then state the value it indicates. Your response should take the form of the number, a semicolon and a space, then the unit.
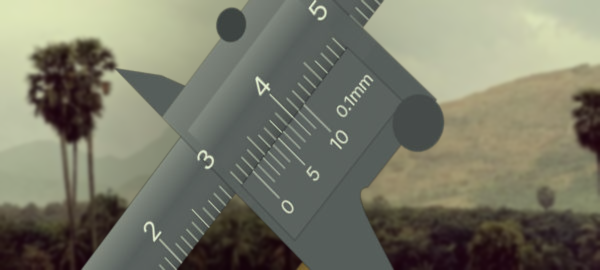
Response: 32.8; mm
